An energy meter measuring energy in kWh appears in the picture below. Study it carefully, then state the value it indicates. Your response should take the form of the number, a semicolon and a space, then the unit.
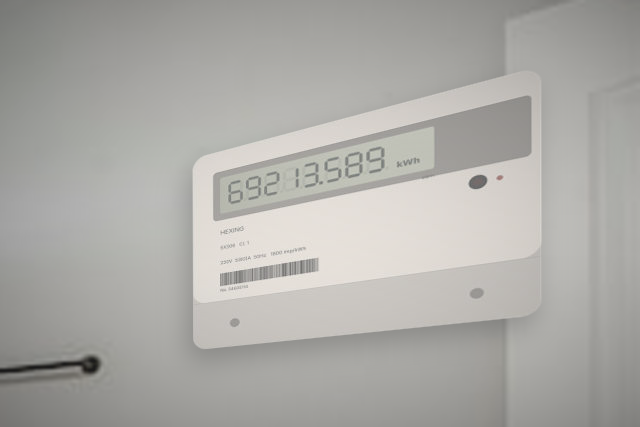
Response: 69213.589; kWh
